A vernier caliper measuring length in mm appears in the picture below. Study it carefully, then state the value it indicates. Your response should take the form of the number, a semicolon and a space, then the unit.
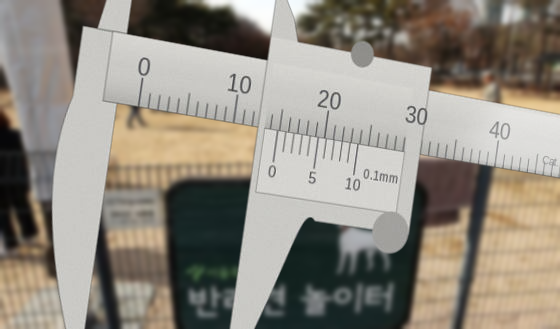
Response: 14.8; mm
